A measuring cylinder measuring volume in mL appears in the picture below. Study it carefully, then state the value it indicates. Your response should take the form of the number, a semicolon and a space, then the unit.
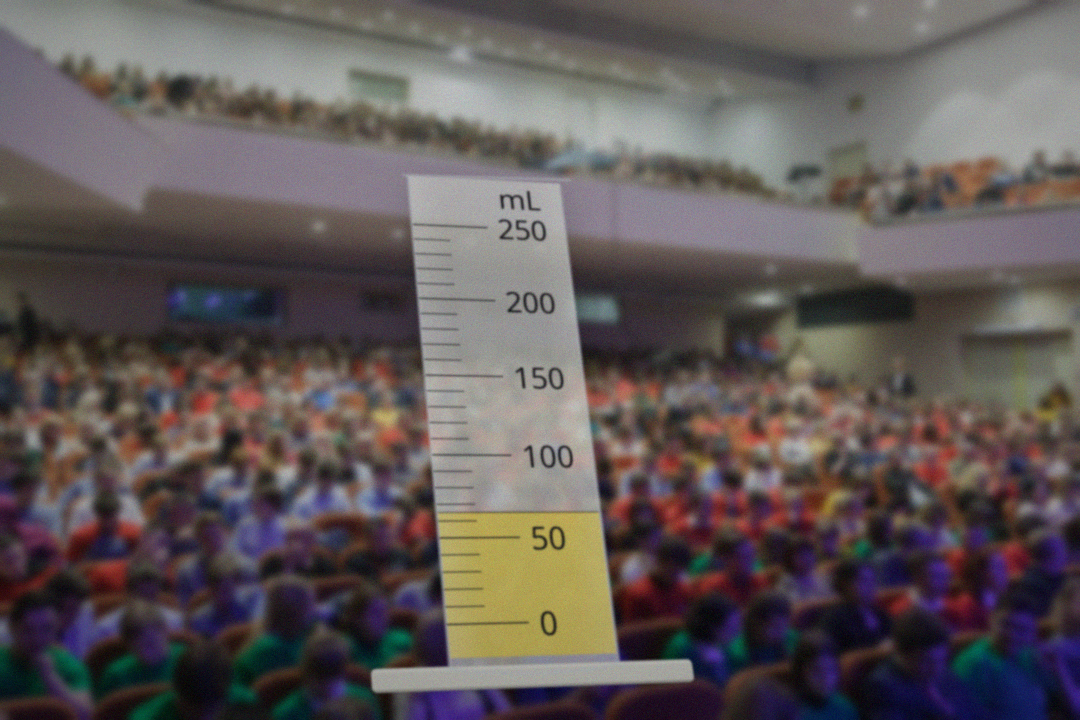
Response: 65; mL
